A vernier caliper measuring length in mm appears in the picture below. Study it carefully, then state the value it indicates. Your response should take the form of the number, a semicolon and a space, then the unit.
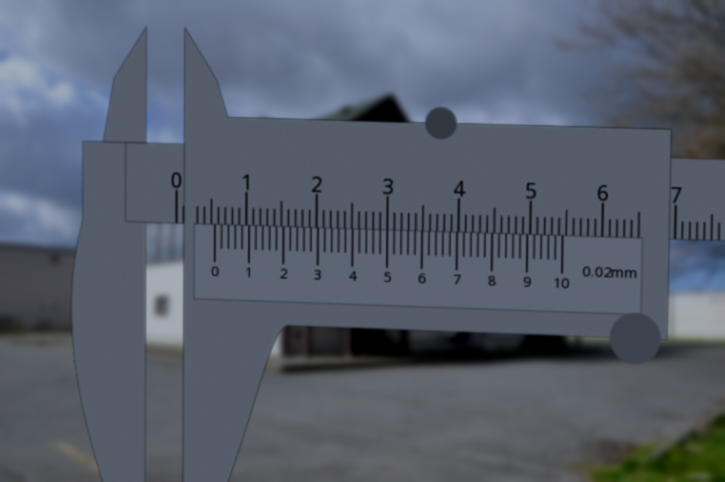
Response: 5.5; mm
